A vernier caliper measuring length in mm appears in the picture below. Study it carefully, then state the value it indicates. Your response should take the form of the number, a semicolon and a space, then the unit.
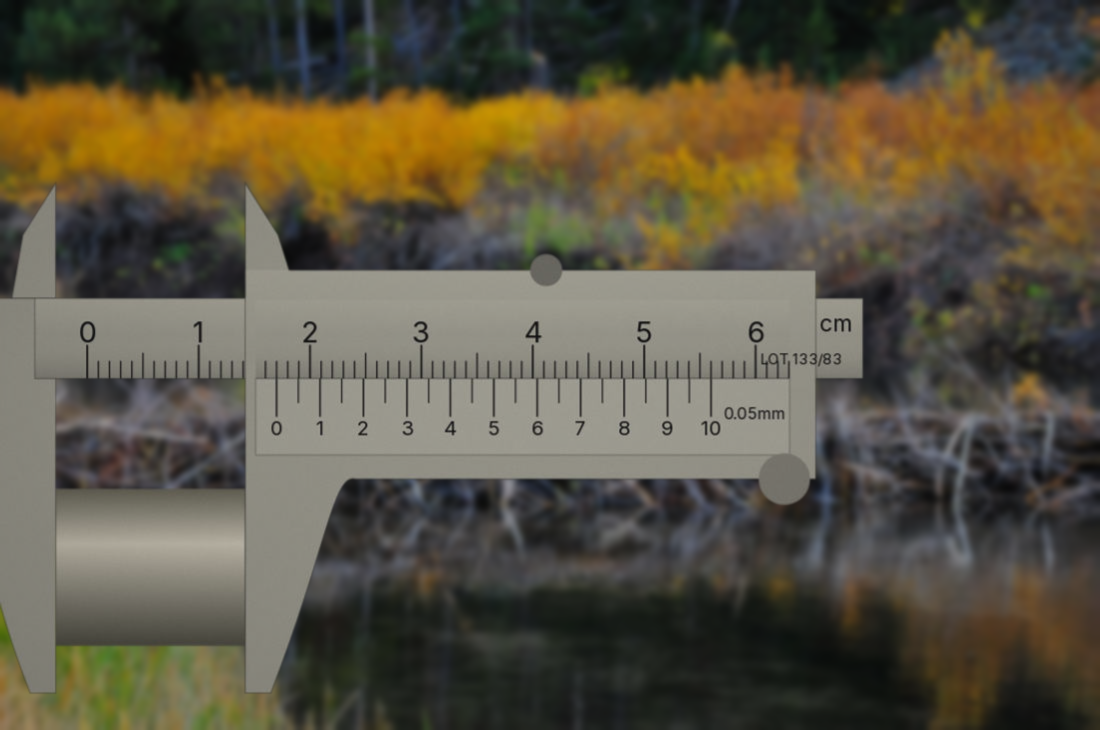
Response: 17.0; mm
